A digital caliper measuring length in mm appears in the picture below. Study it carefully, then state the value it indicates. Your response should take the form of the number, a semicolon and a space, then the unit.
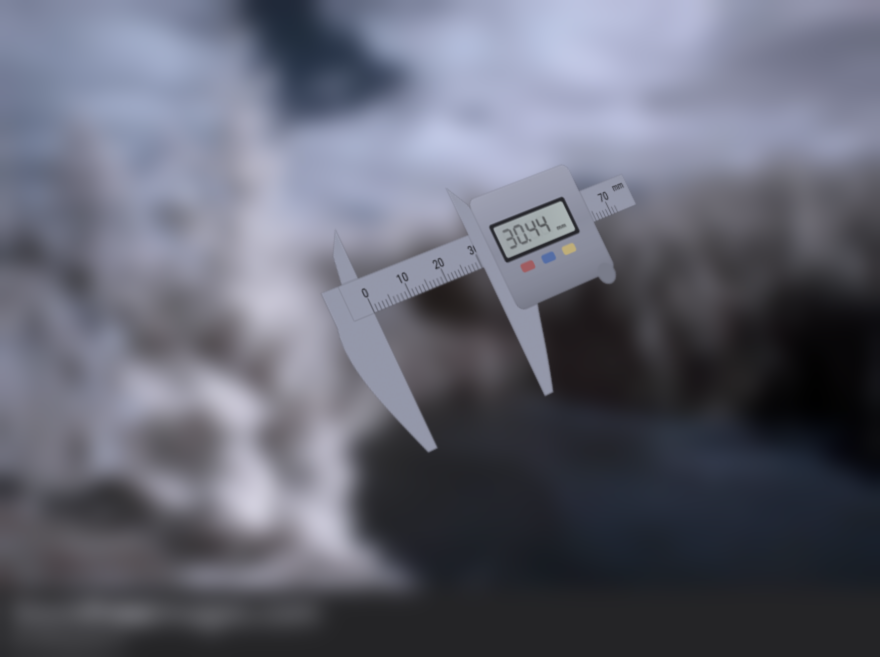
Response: 30.44; mm
